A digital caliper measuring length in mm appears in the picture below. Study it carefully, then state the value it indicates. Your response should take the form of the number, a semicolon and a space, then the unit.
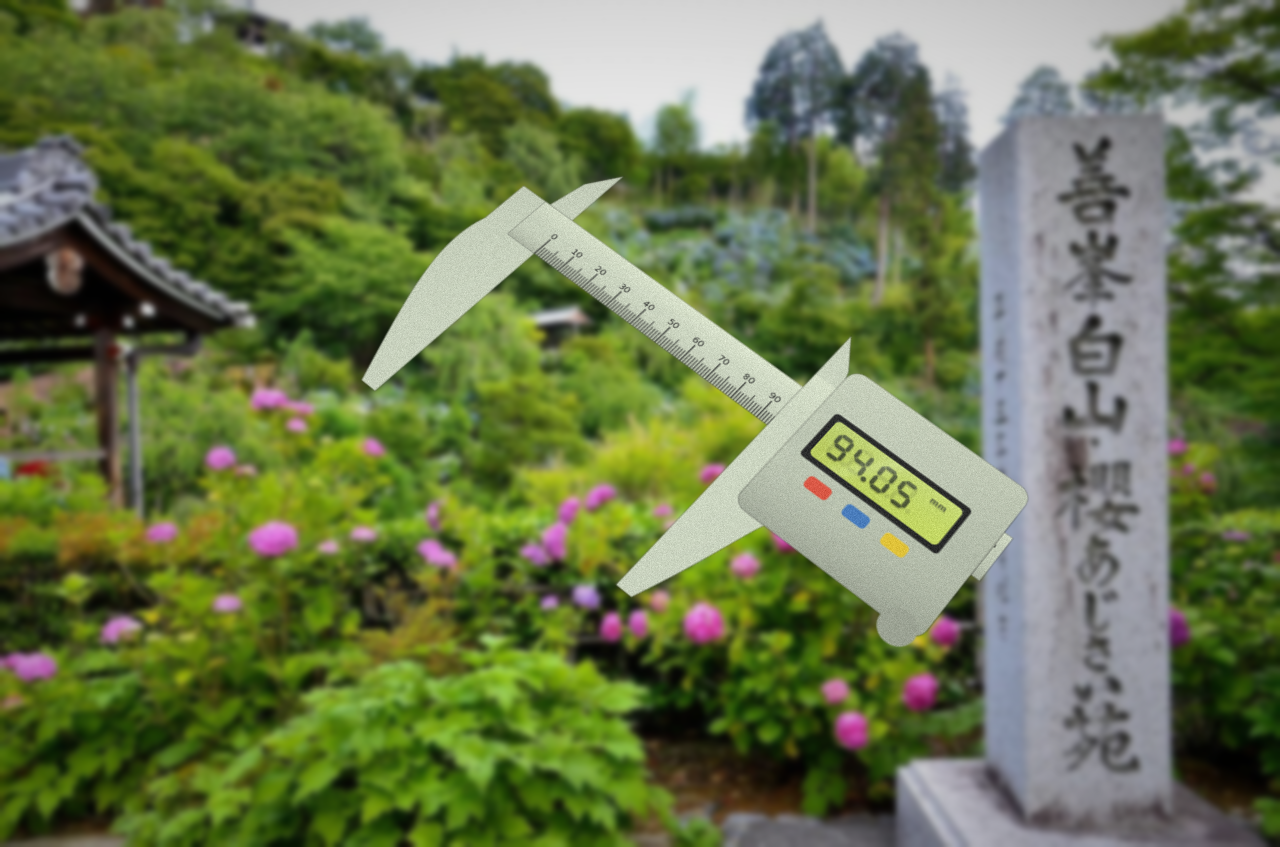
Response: 94.05; mm
